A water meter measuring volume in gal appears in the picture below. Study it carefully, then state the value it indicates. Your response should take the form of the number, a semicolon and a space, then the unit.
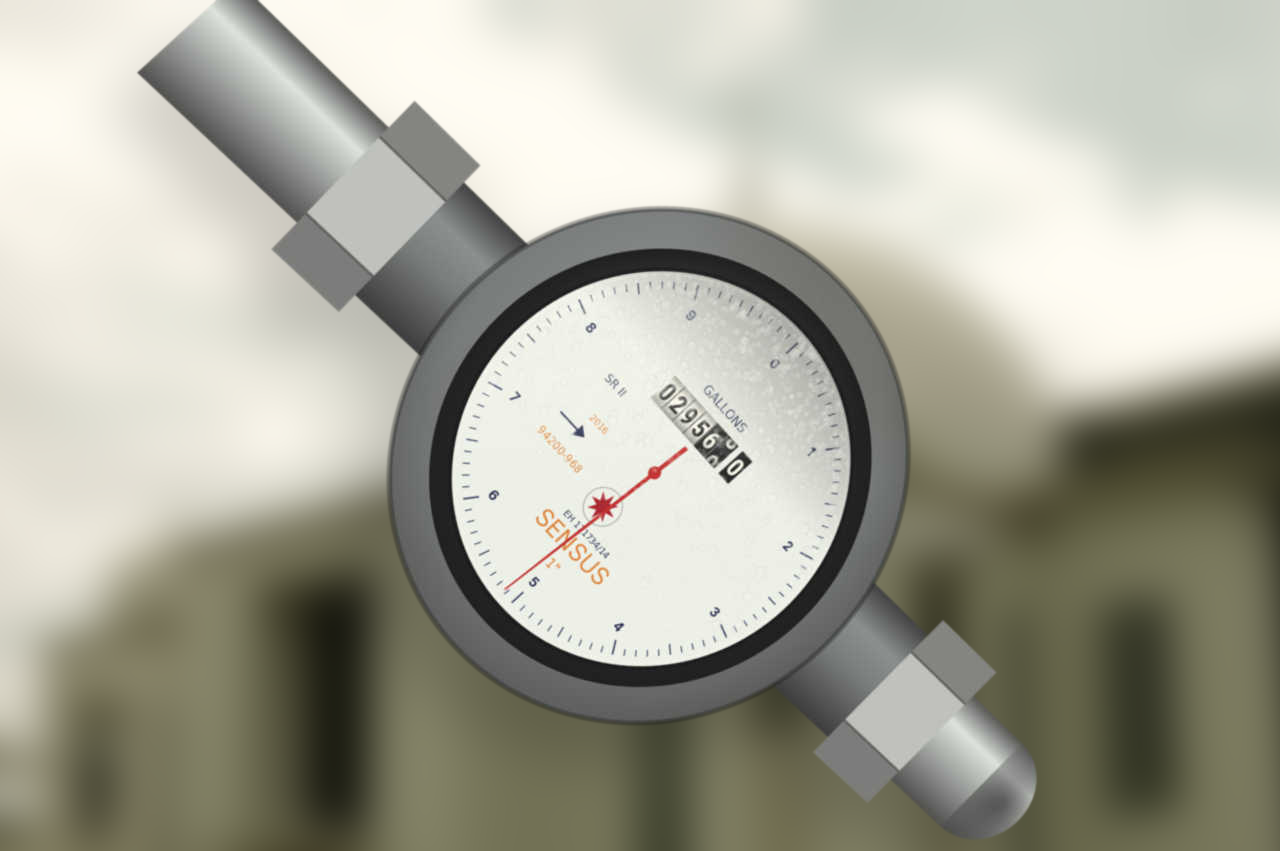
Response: 295685.1; gal
